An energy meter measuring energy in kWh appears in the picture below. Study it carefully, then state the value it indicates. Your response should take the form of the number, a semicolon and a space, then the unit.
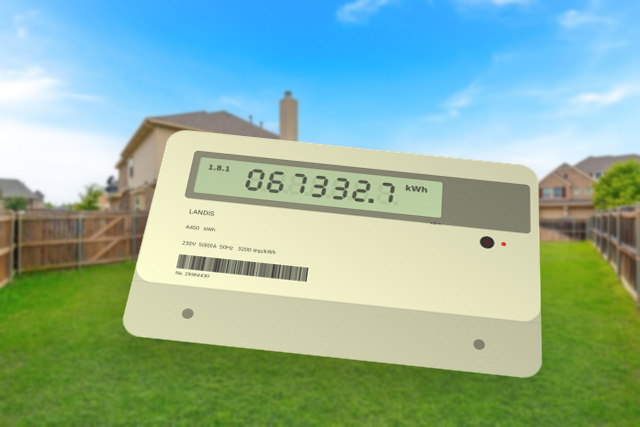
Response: 67332.7; kWh
